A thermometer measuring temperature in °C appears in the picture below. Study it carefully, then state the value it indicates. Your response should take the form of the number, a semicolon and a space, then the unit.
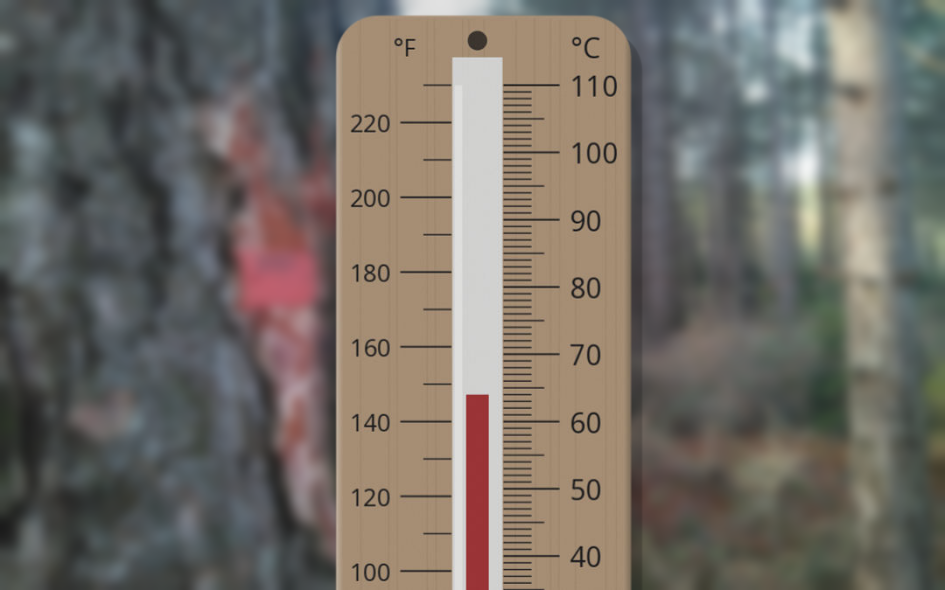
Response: 64; °C
